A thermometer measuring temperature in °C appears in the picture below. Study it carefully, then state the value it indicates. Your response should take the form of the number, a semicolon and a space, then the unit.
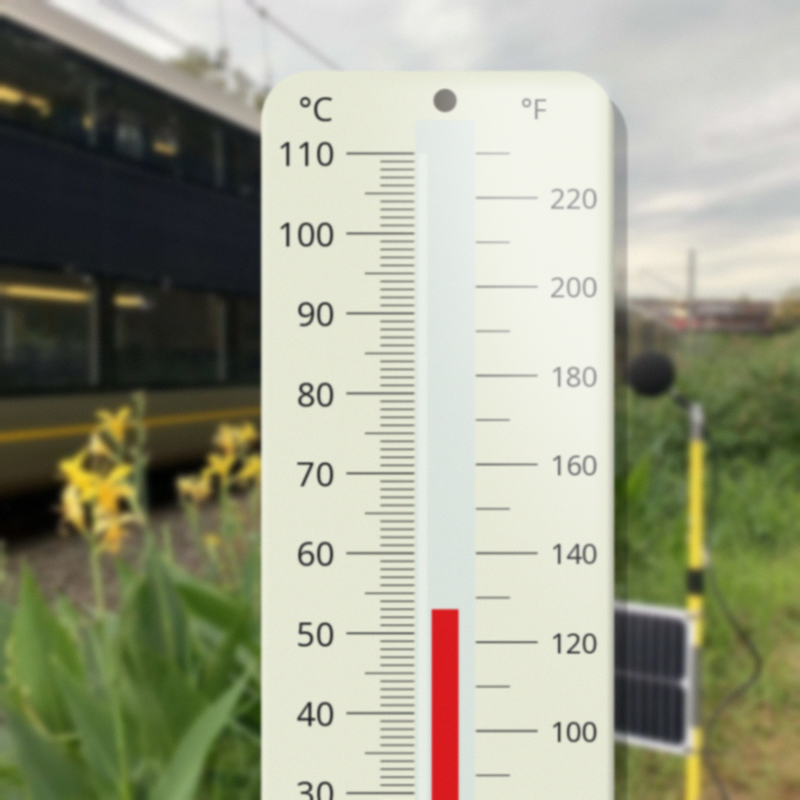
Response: 53; °C
